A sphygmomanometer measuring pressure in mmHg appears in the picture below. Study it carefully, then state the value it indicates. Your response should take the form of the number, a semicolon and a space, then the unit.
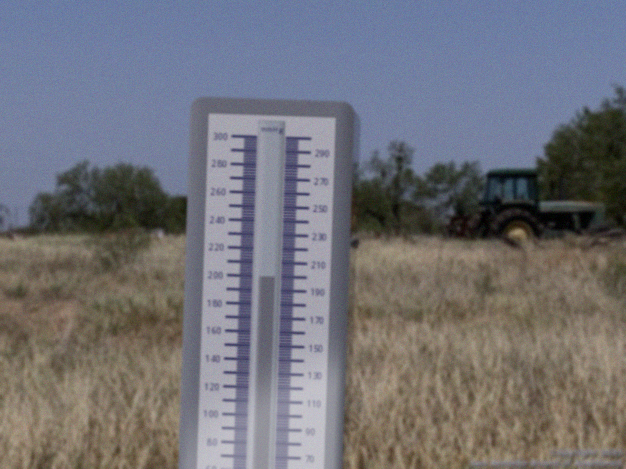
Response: 200; mmHg
